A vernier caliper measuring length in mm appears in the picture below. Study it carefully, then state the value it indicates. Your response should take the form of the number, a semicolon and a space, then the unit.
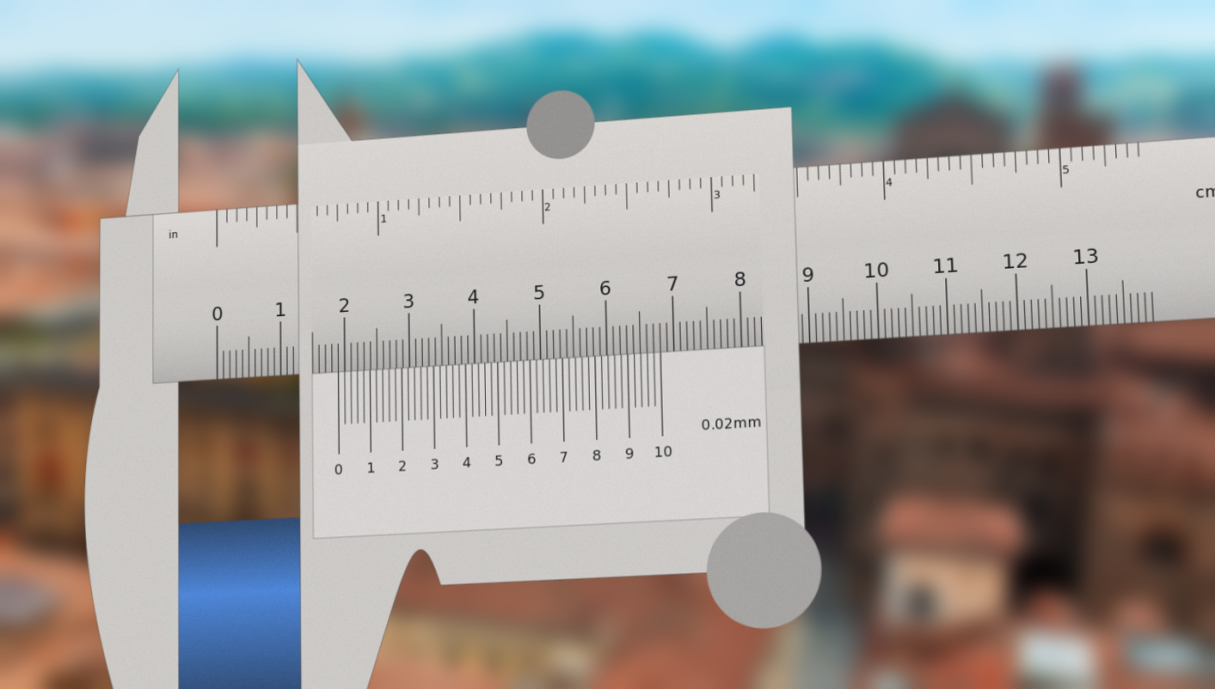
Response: 19.0; mm
